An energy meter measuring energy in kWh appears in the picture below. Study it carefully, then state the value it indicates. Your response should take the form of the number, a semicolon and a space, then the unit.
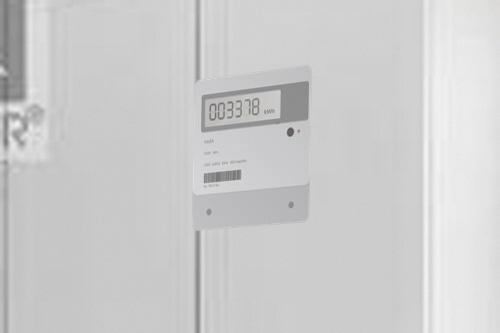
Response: 3378; kWh
